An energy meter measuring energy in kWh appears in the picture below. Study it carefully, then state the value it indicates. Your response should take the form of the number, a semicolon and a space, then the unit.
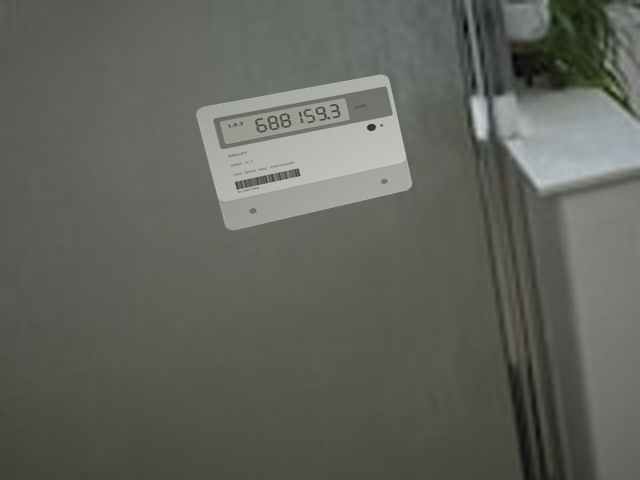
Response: 688159.3; kWh
